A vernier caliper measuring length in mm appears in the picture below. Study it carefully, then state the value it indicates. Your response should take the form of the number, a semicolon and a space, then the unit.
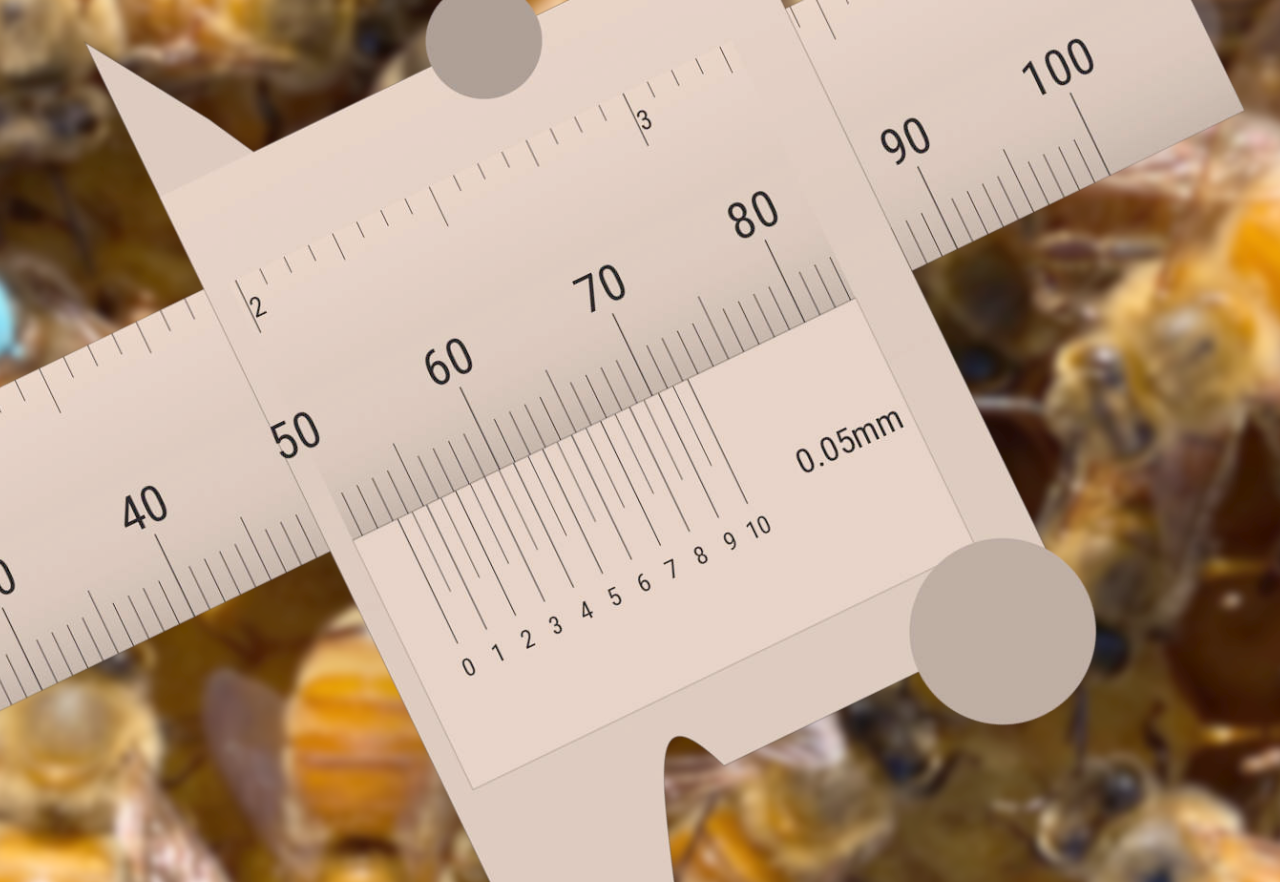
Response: 53.3; mm
